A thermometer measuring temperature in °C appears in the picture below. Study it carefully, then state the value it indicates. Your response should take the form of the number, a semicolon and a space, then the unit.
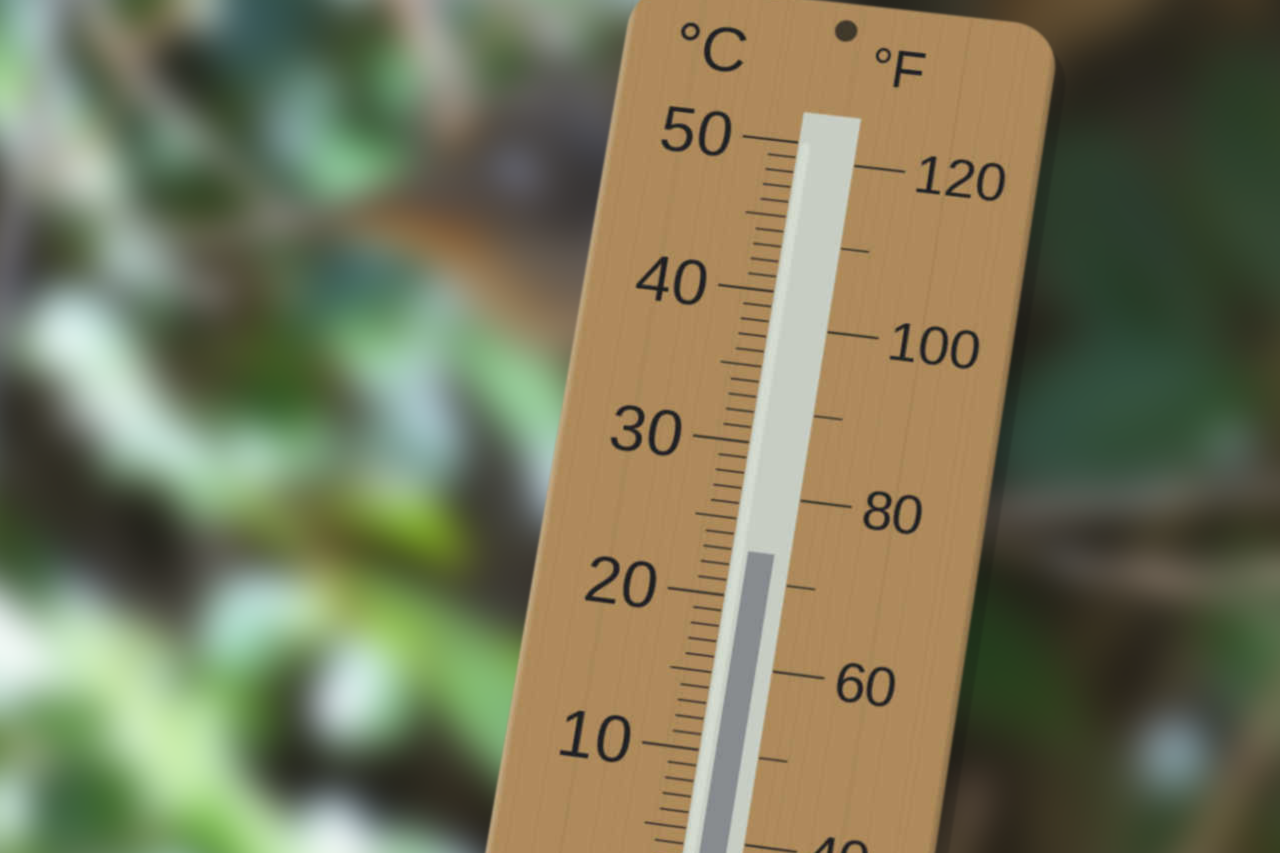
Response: 23; °C
